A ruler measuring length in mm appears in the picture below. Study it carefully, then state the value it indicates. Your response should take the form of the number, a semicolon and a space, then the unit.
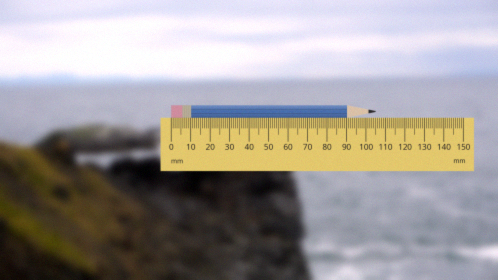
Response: 105; mm
